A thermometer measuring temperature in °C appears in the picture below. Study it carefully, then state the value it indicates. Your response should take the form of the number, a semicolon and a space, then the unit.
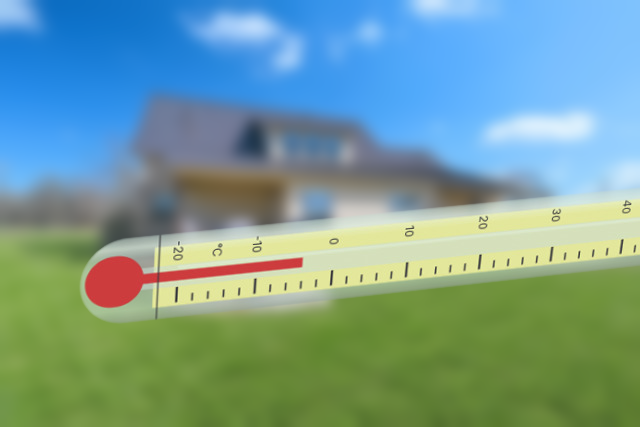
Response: -4; °C
